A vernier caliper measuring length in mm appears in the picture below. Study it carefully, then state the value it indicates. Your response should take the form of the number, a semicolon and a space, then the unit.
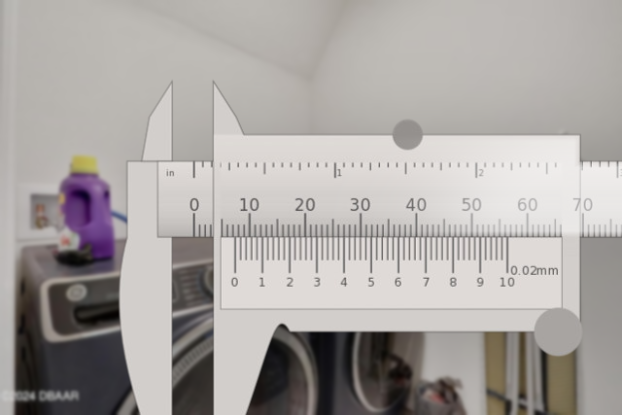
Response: 7.4; mm
